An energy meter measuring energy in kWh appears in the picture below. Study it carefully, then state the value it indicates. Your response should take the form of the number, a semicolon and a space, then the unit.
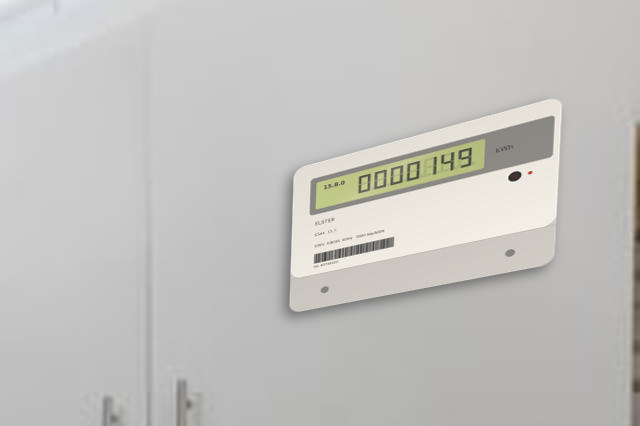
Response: 149; kWh
